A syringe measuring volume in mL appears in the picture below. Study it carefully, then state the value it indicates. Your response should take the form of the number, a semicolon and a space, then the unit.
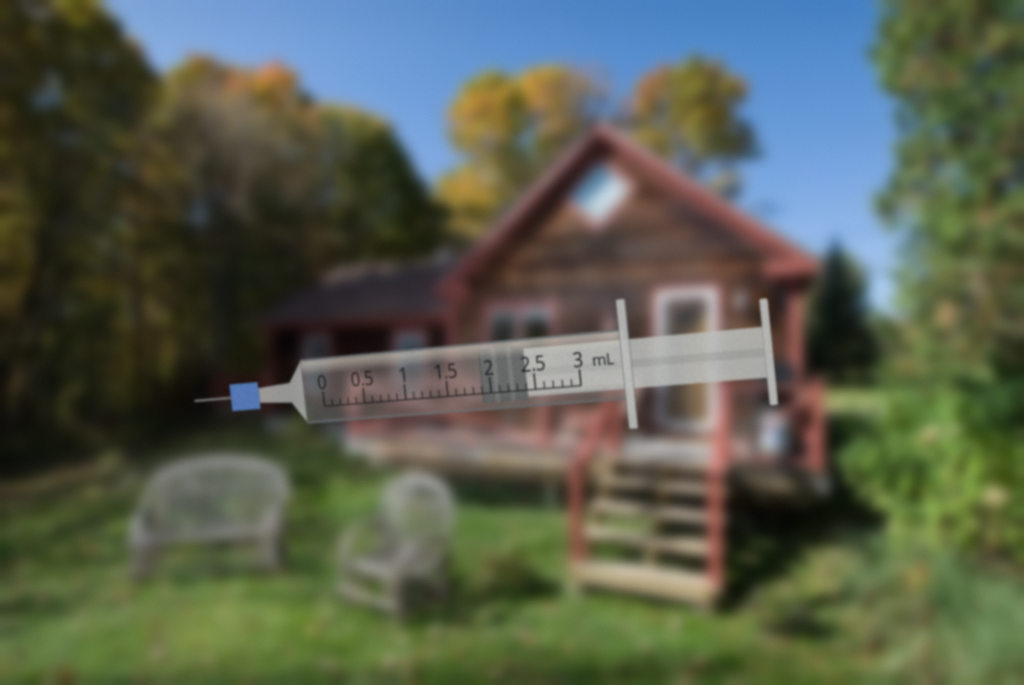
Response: 1.9; mL
